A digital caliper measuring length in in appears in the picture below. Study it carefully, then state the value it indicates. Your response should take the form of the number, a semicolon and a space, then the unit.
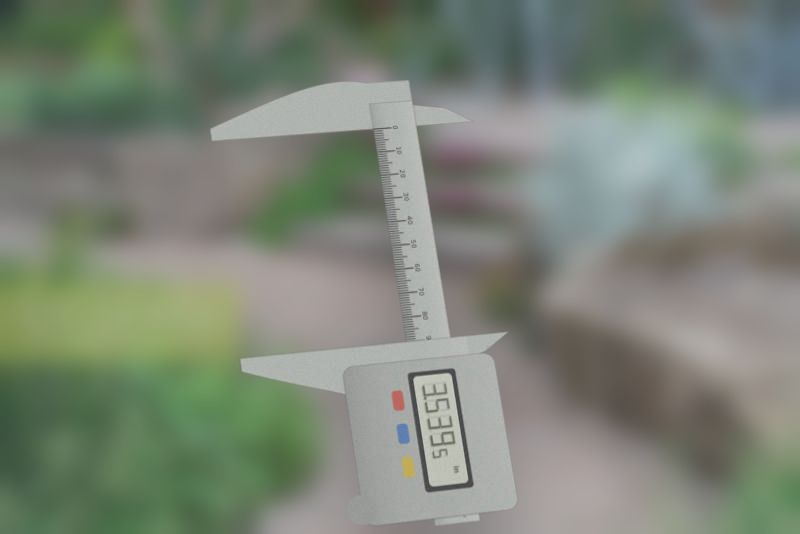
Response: 3.5395; in
